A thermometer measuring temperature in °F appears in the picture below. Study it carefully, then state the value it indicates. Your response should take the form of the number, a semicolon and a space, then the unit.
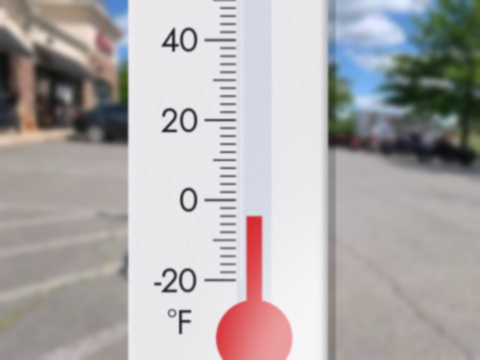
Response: -4; °F
